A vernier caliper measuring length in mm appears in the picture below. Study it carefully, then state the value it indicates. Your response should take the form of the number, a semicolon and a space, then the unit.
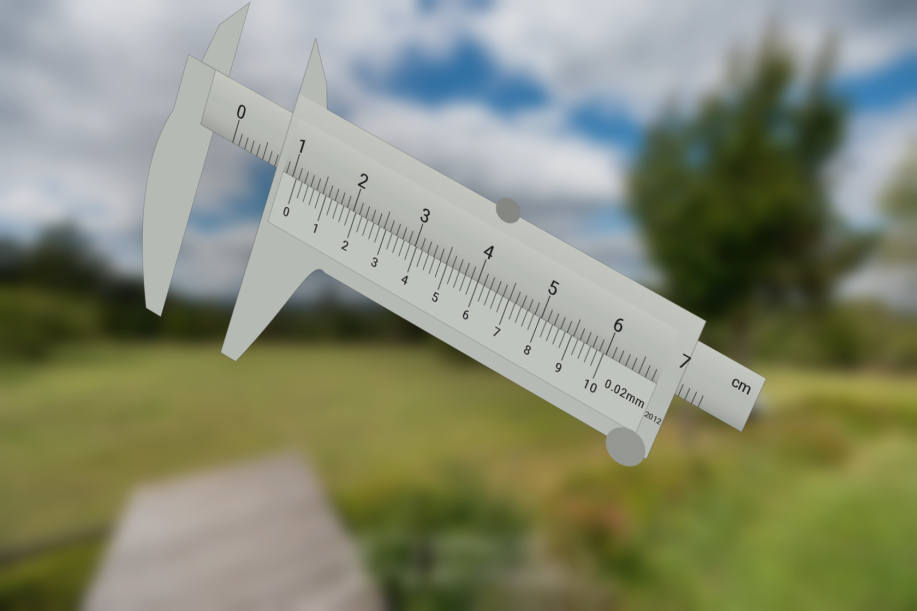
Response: 10.6; mm
